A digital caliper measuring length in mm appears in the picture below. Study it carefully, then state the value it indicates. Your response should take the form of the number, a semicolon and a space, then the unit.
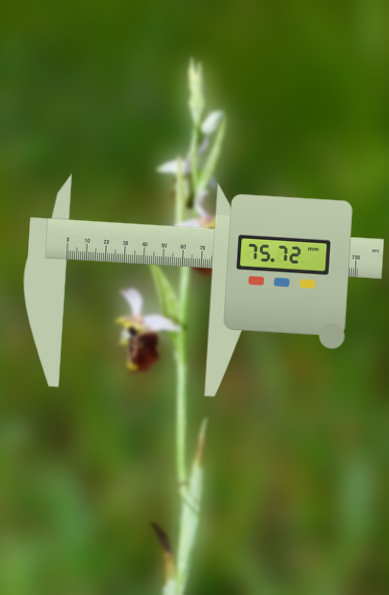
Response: 75.72; mm
